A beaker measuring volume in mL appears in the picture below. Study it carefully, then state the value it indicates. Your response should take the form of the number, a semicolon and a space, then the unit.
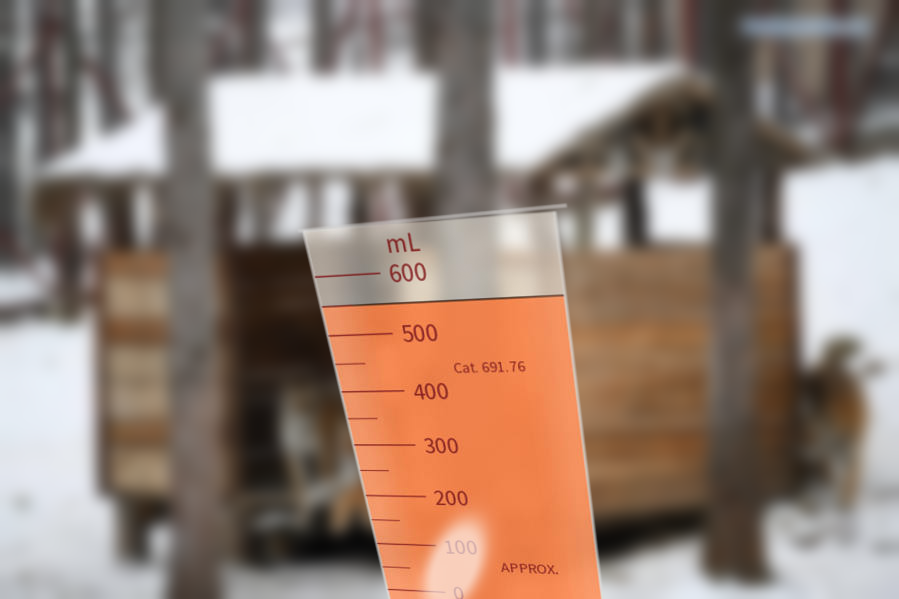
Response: 550; mL
